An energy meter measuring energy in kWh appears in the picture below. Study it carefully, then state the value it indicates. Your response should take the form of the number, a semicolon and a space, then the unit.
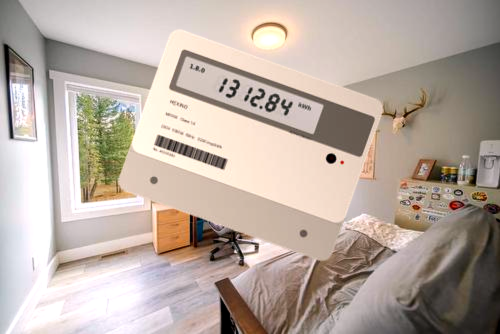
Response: 1312.84; kWh
